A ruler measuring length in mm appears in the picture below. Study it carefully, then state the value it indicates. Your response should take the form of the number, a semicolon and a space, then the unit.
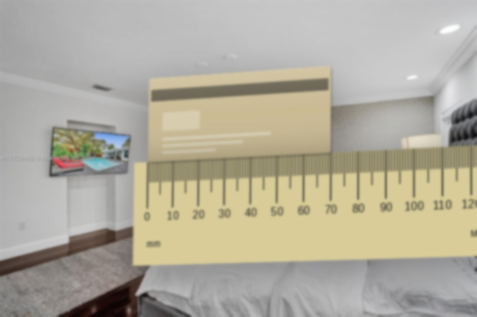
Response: 70; mm
